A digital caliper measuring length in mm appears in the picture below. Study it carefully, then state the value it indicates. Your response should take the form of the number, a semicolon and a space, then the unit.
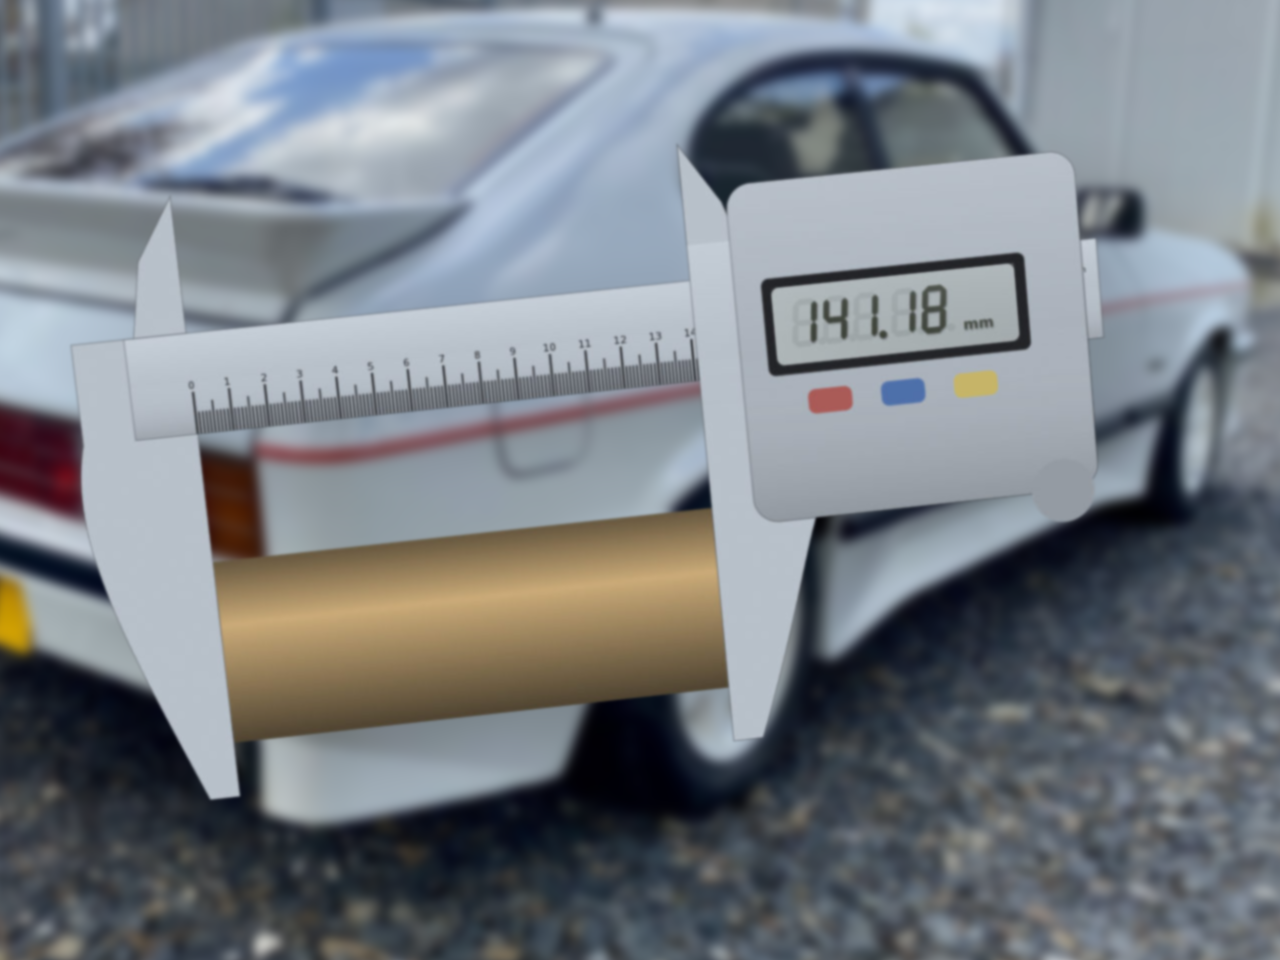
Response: 141.18; mm
